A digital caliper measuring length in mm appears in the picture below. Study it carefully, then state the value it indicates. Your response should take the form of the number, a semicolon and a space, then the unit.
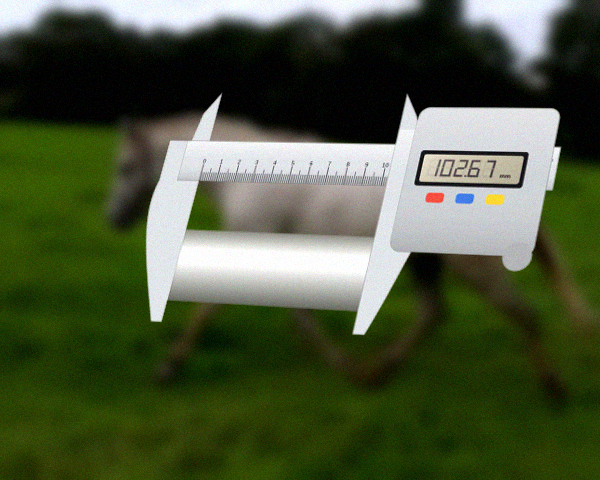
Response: 102.67; mm
